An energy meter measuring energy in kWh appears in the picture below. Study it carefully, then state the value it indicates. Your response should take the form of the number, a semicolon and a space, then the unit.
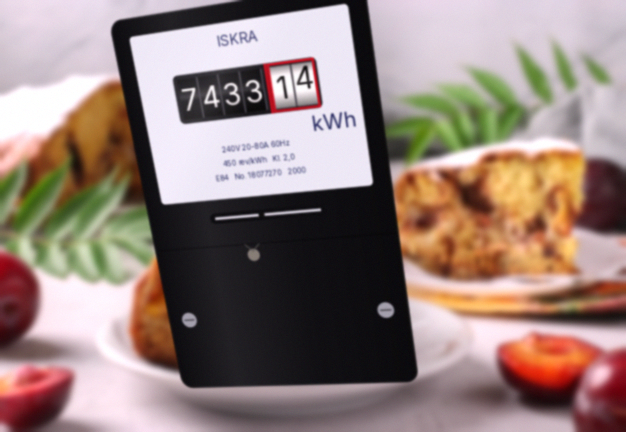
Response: 7433.14; kWh
